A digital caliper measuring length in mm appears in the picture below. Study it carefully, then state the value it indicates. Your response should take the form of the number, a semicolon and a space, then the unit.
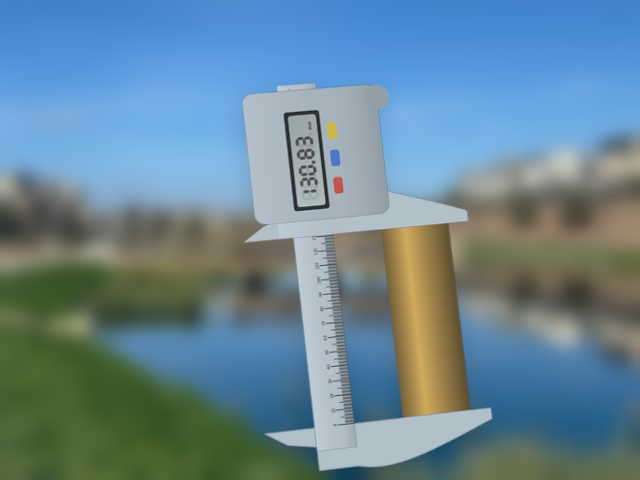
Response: 130.83; mm
